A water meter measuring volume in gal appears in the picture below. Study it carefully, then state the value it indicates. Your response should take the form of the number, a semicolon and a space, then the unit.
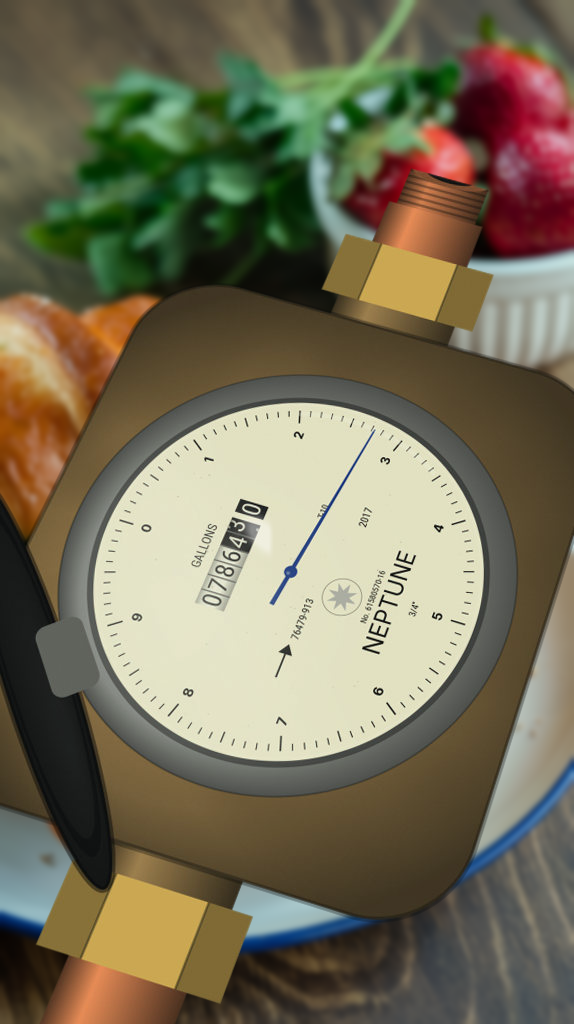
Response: 786432.7; gal
